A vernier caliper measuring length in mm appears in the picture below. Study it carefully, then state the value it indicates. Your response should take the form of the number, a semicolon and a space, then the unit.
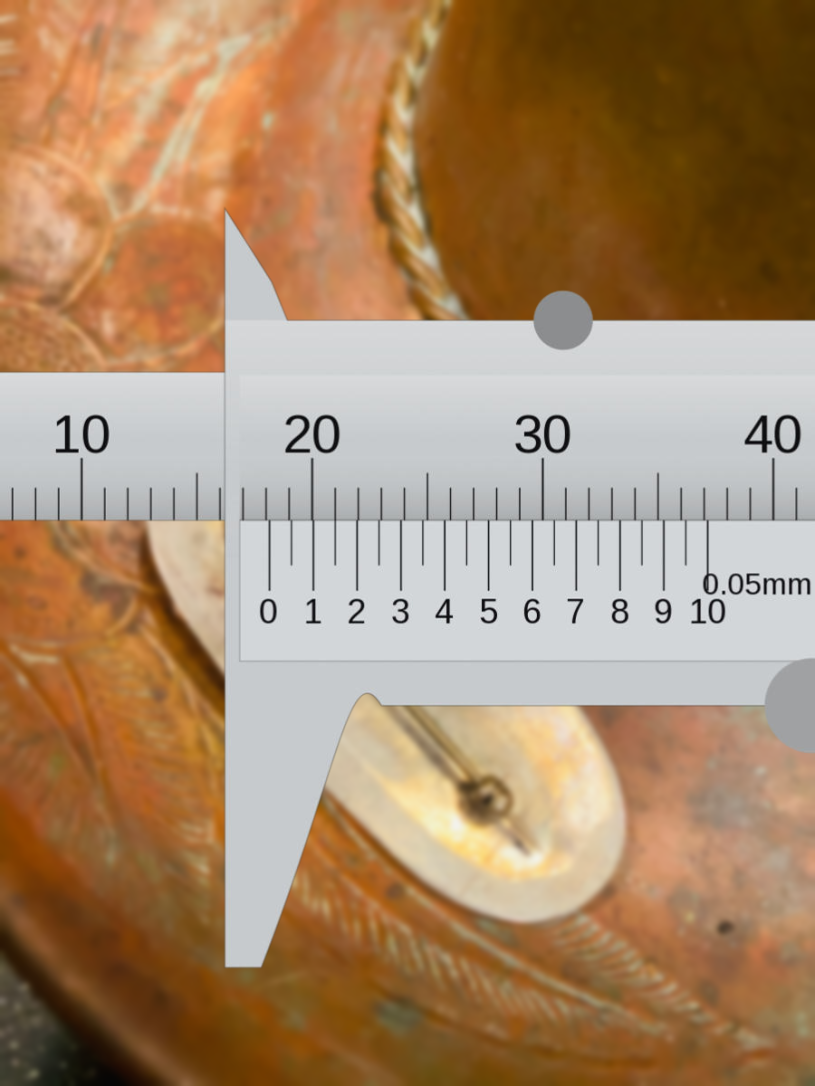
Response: 18.15; mm
